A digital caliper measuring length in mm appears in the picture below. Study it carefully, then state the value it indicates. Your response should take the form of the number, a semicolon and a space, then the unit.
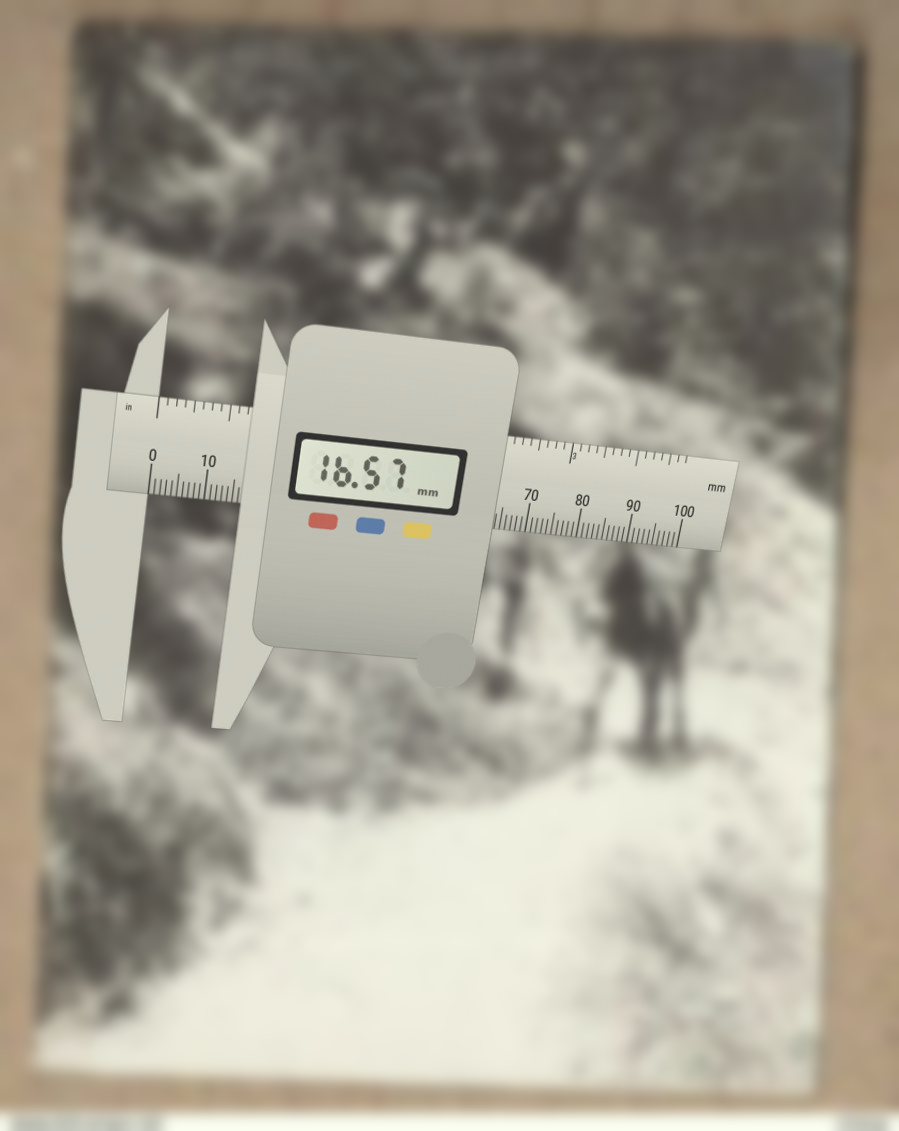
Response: 16.57; mm
